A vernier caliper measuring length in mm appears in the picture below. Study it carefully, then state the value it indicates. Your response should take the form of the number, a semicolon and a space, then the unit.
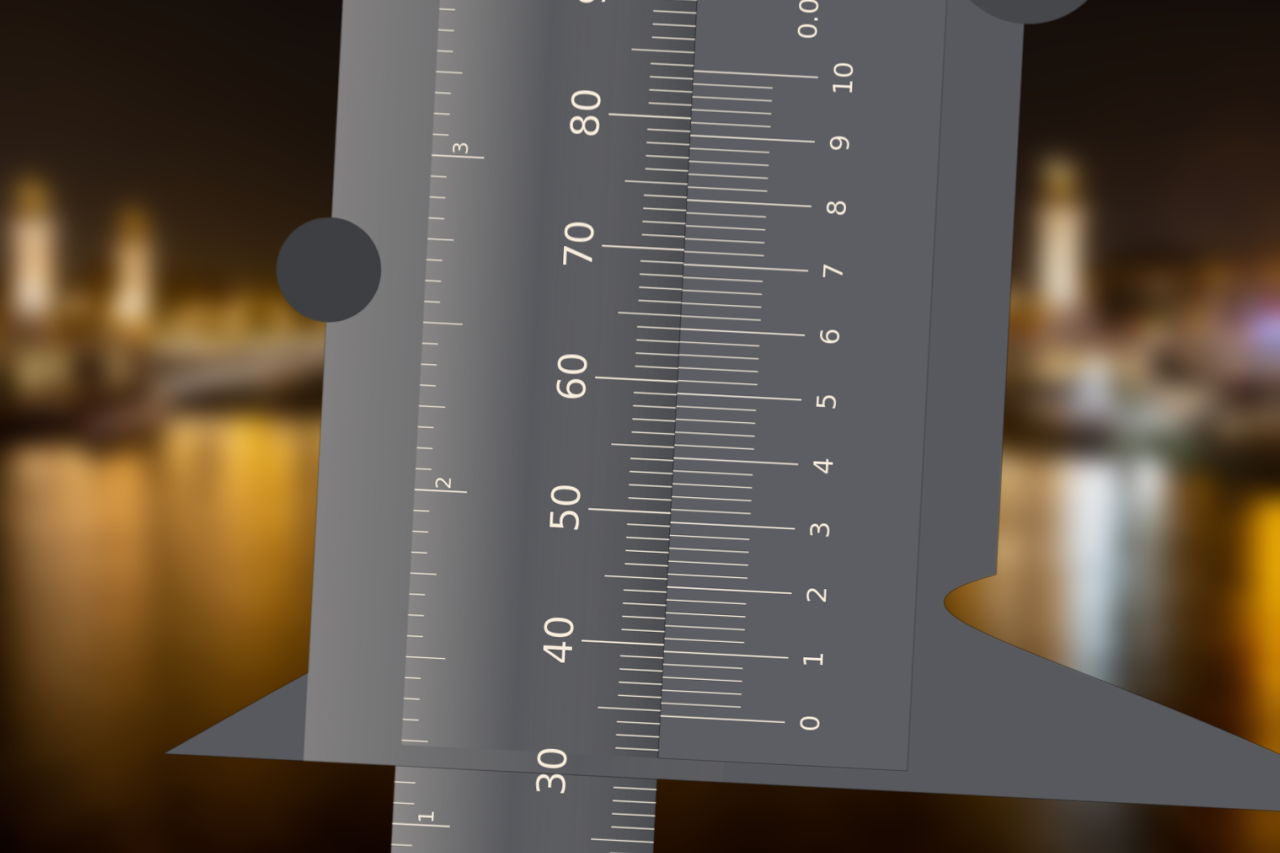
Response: 34.6; mm
